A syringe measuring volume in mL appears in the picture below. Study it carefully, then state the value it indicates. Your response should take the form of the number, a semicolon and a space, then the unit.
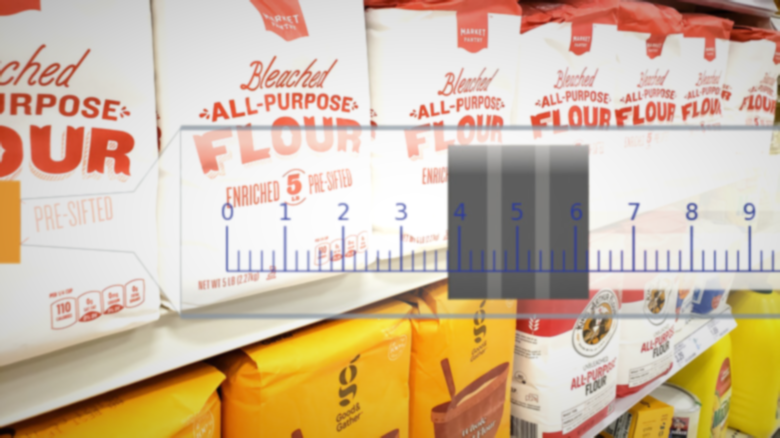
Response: 3.8; mL
